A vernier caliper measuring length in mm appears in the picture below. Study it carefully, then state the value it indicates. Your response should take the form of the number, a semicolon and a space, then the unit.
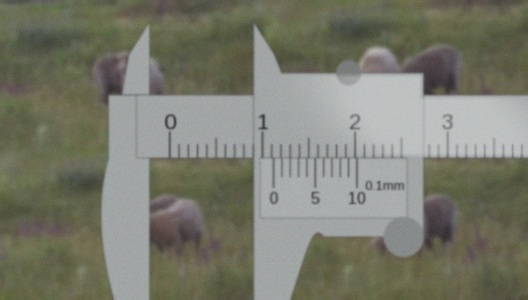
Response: 11.2; mm
